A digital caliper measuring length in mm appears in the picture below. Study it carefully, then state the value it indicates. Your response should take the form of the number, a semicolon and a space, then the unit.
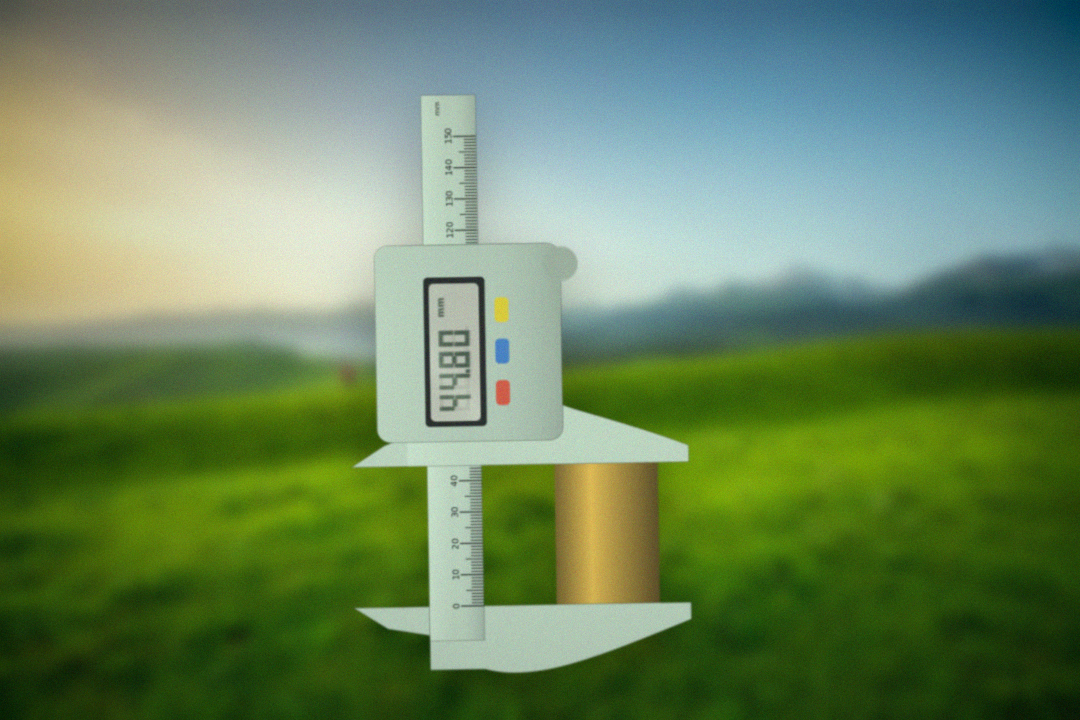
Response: 44.80; mm
